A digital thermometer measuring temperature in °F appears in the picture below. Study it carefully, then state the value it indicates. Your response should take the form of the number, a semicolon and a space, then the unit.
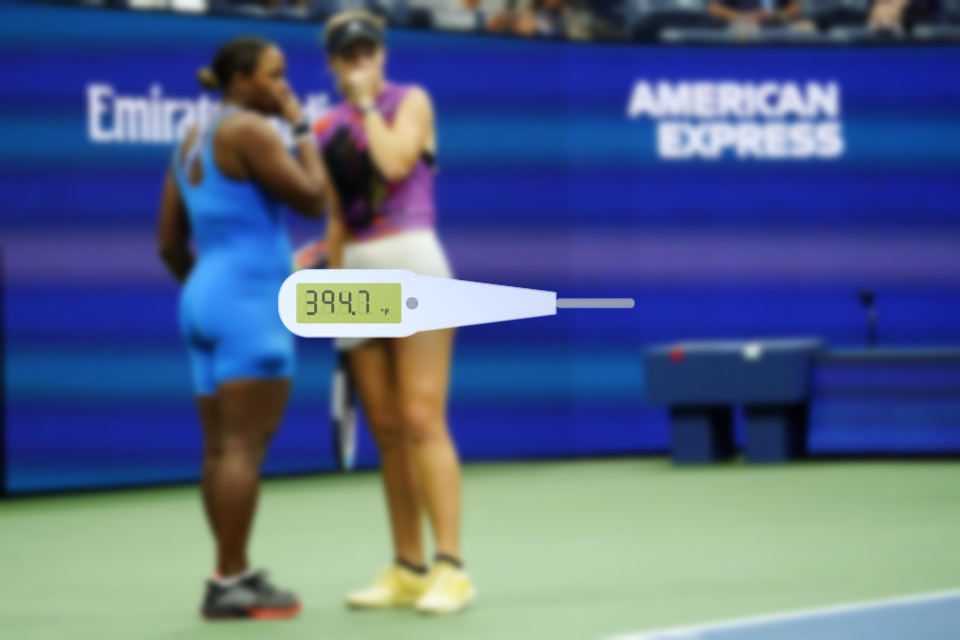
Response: 394.7; °F
